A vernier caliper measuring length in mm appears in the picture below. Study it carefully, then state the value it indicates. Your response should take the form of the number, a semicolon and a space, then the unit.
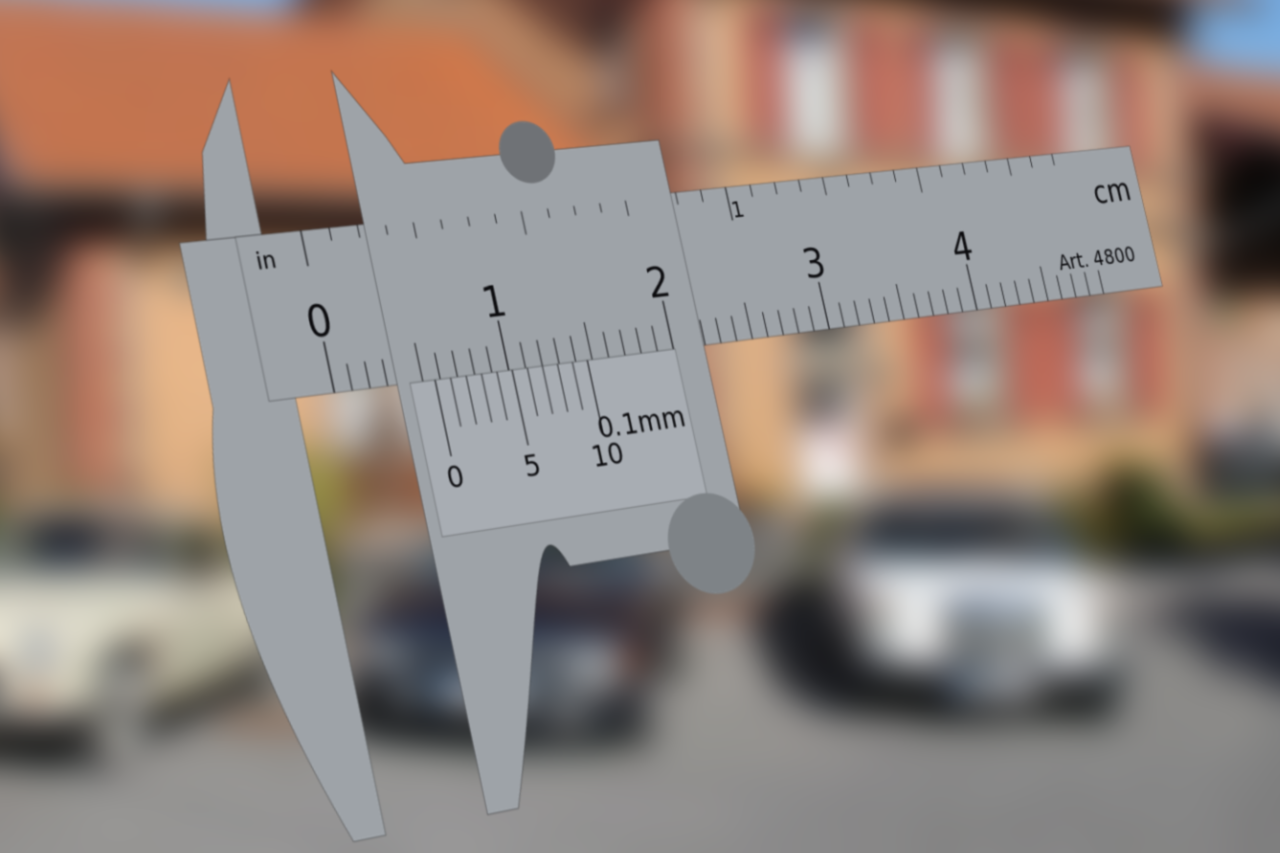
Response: 5.7; mm
